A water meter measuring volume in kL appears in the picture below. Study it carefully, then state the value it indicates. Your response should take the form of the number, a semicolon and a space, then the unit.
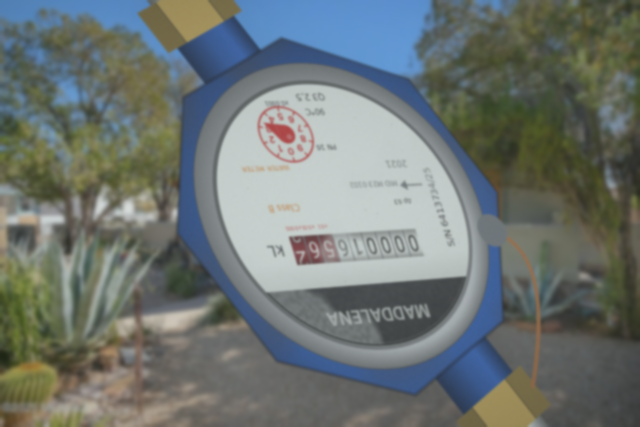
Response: 16.5623; kL
